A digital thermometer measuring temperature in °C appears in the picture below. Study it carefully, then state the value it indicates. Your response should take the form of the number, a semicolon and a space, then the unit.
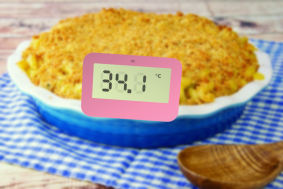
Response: 34.1; °C
